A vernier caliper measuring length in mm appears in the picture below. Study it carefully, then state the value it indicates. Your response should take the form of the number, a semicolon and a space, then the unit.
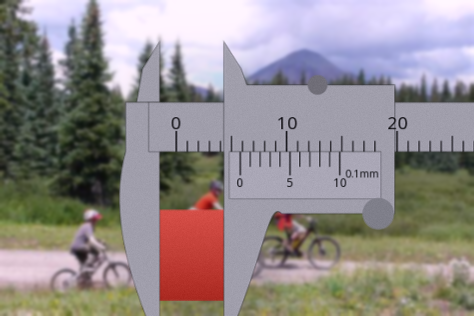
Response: 5.8; mm
